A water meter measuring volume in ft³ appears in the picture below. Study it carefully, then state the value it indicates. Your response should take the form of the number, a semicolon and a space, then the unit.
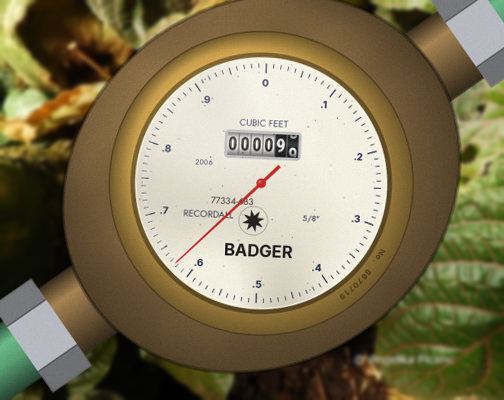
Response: 98.62; ft³
